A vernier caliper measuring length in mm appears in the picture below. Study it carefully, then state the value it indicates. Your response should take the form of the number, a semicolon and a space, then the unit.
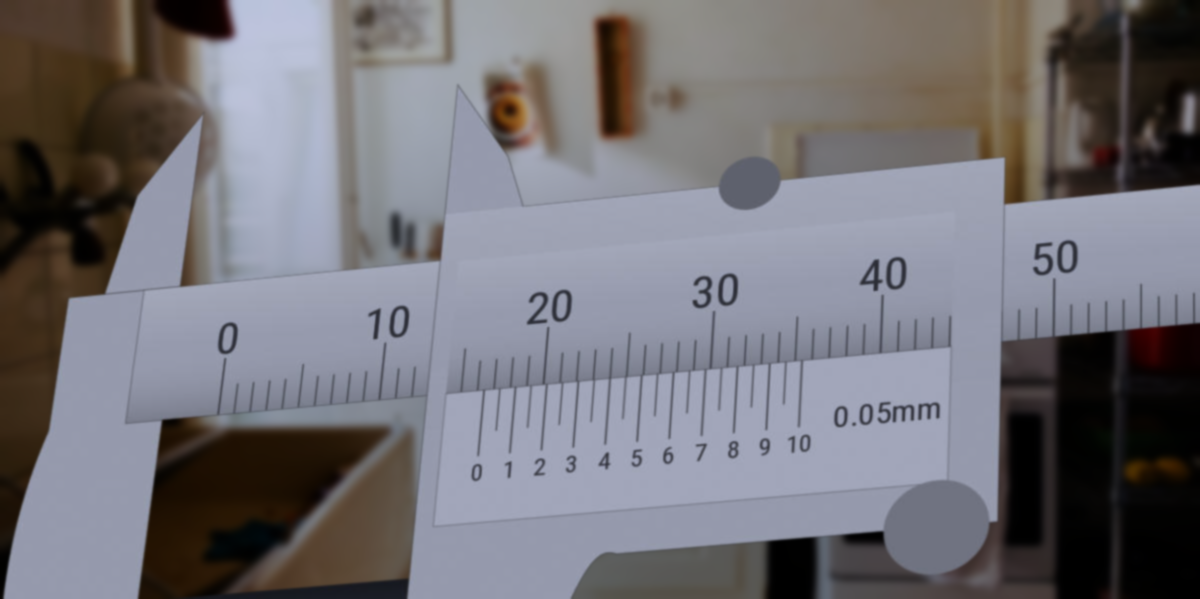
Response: 16.4; mm
